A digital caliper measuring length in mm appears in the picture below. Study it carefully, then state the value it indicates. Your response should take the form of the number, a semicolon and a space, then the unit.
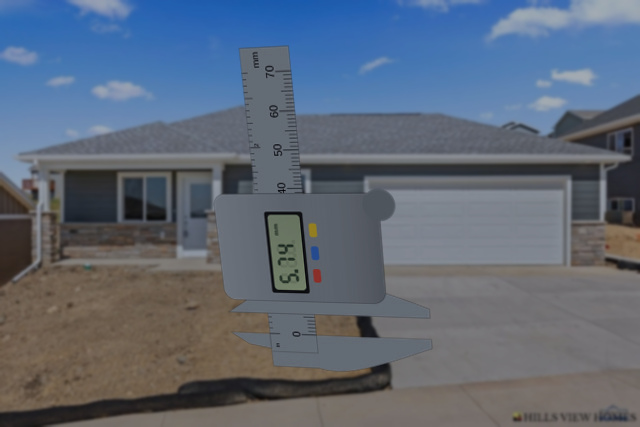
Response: 5.74; mm
